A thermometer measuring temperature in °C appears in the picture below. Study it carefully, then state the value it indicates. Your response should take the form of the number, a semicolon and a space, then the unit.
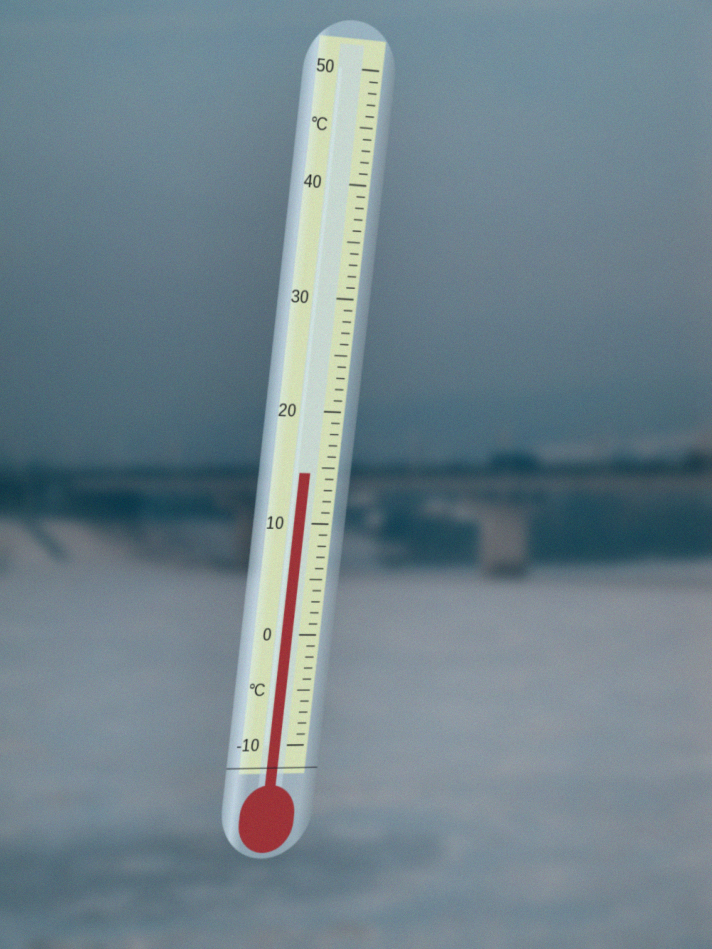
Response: 14.5; °C
